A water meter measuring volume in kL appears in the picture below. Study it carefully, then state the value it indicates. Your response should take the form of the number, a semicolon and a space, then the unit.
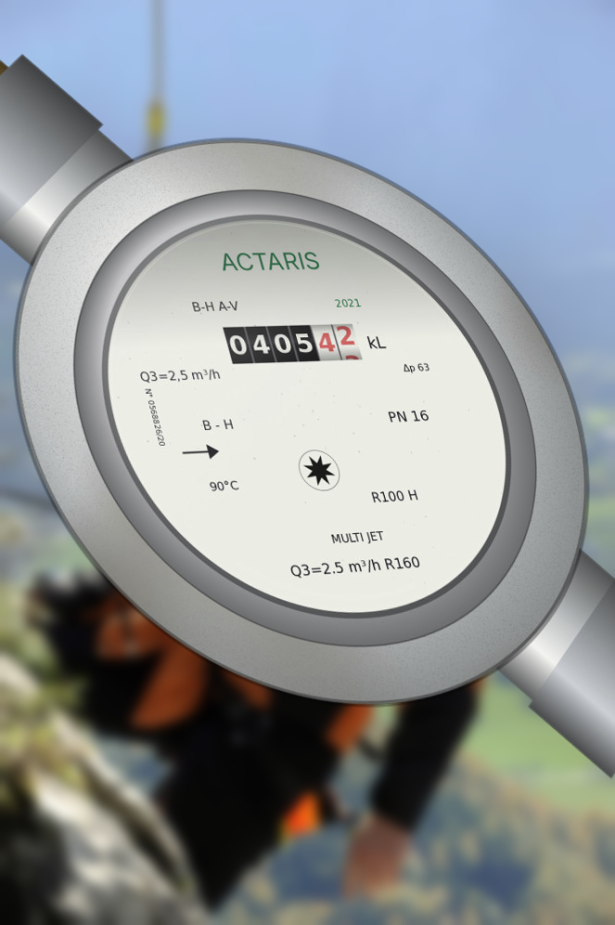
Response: 405.42; kL
